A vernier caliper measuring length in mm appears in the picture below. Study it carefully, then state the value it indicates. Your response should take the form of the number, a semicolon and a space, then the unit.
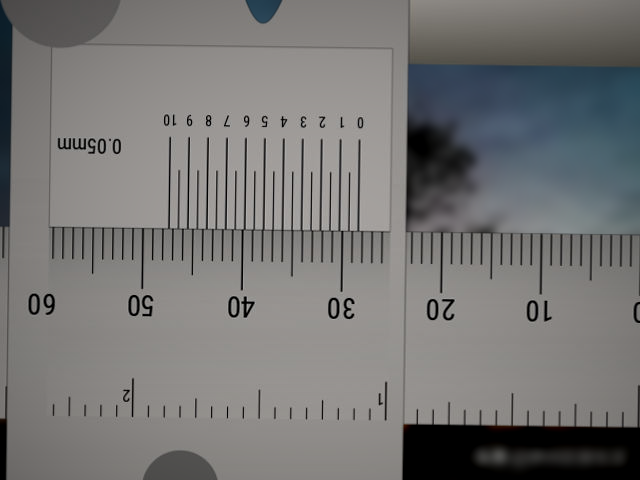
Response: 28.4; mm
